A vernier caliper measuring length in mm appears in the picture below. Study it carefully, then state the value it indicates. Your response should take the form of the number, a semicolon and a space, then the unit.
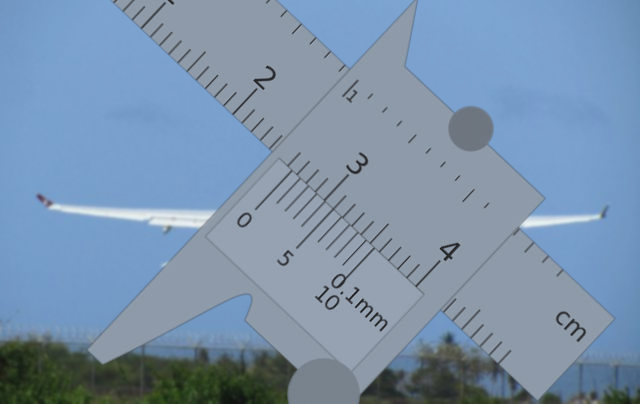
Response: 26.5; mm
